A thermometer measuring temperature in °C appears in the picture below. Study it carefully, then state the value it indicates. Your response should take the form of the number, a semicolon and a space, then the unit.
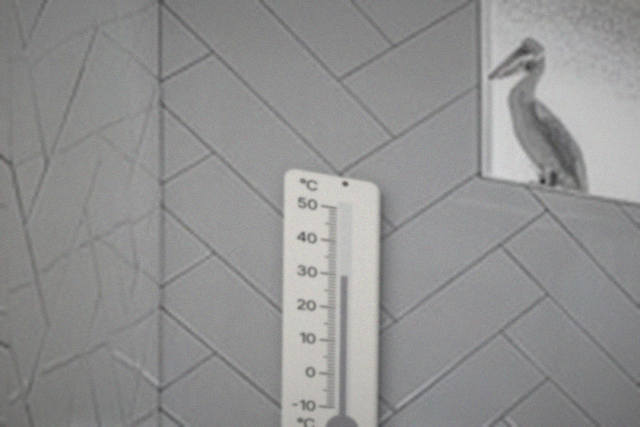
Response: 30; °C
